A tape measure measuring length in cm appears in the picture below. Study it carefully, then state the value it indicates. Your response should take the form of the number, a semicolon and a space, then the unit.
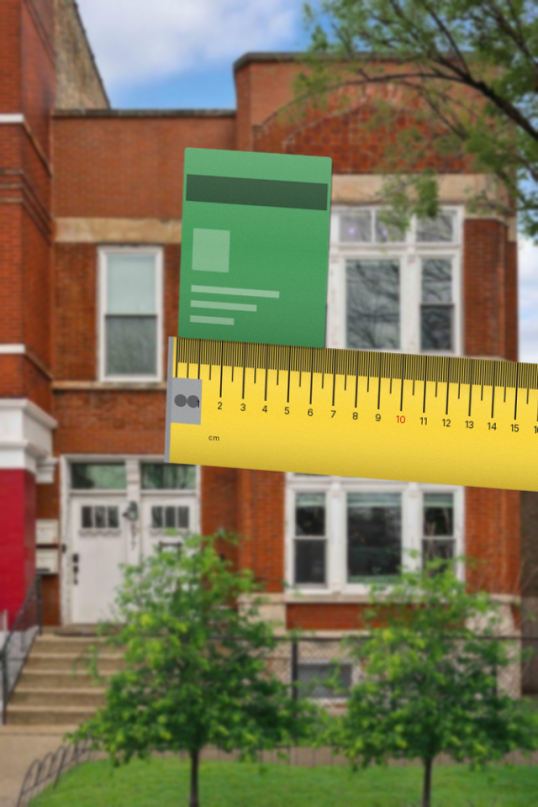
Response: 6.5; cm
